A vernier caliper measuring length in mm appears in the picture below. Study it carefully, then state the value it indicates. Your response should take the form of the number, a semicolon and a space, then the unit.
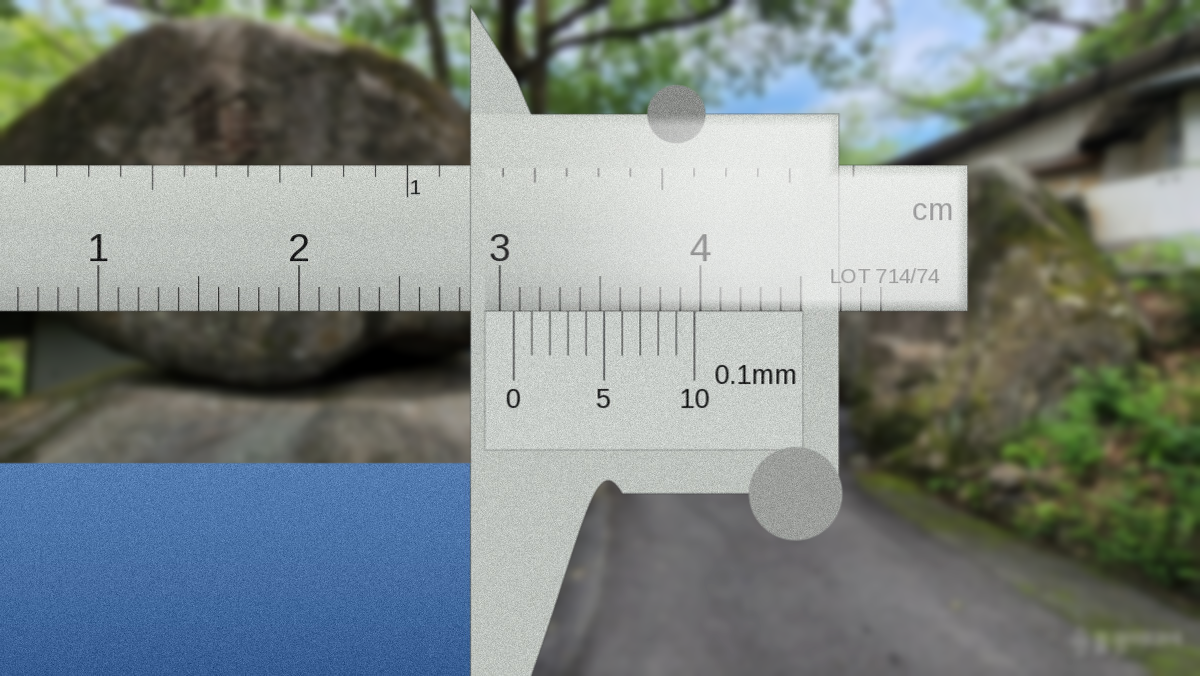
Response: 30.7; mm
